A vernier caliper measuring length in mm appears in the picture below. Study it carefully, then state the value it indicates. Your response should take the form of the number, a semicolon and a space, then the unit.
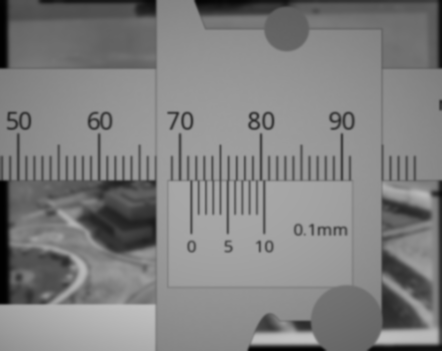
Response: 71.4; mm
